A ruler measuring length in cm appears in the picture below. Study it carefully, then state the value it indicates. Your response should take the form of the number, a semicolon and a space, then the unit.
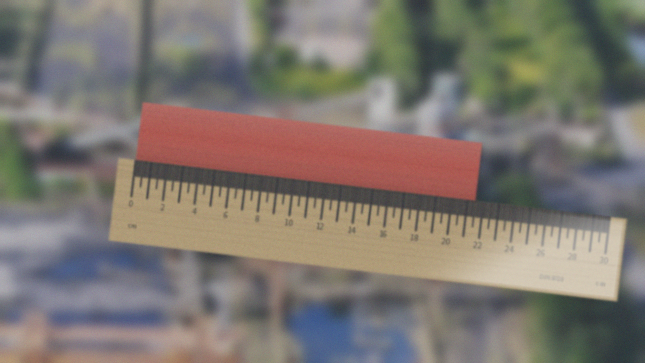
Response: 21.5; cm
